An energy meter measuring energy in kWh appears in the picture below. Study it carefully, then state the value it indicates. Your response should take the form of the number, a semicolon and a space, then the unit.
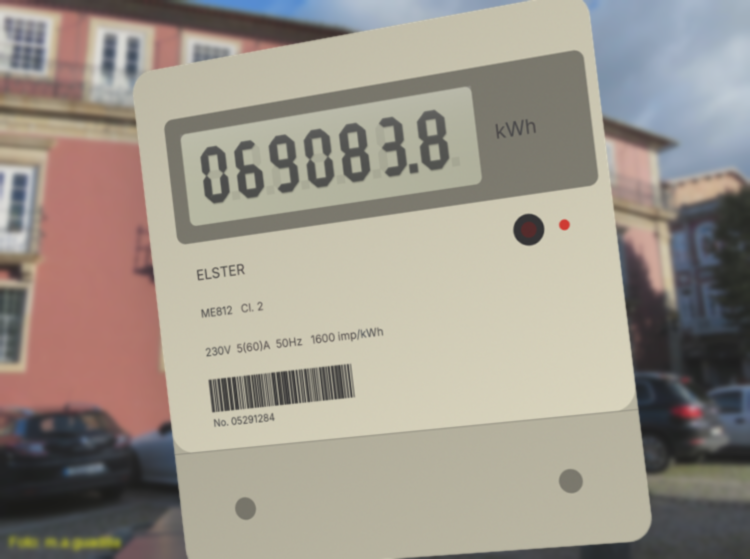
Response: 69083.8; kWh
